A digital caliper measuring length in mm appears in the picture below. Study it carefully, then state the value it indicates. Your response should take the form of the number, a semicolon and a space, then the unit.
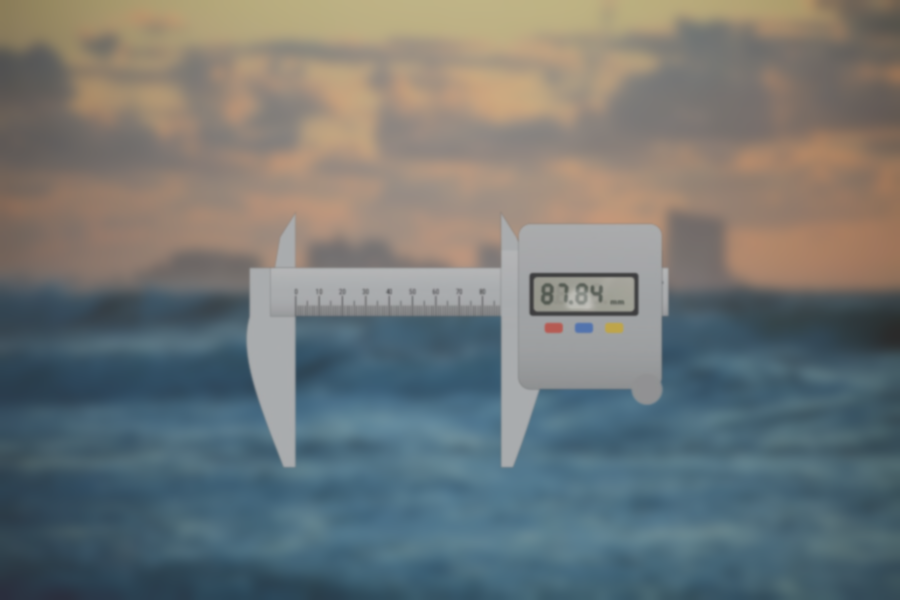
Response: 87.84; mm
